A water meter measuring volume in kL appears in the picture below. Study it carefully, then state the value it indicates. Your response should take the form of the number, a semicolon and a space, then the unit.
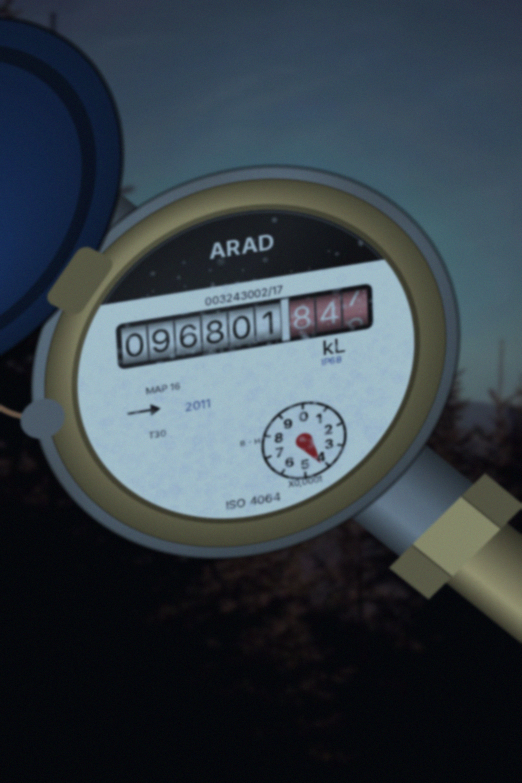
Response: 96801.8474; kL
